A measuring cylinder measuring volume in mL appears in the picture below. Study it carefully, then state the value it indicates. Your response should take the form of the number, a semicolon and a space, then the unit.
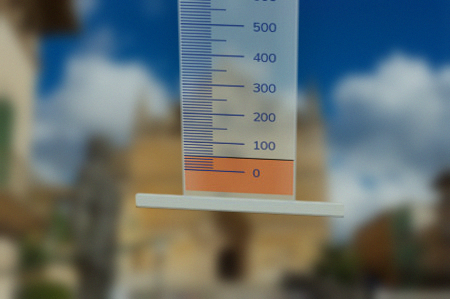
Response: 50; mL
